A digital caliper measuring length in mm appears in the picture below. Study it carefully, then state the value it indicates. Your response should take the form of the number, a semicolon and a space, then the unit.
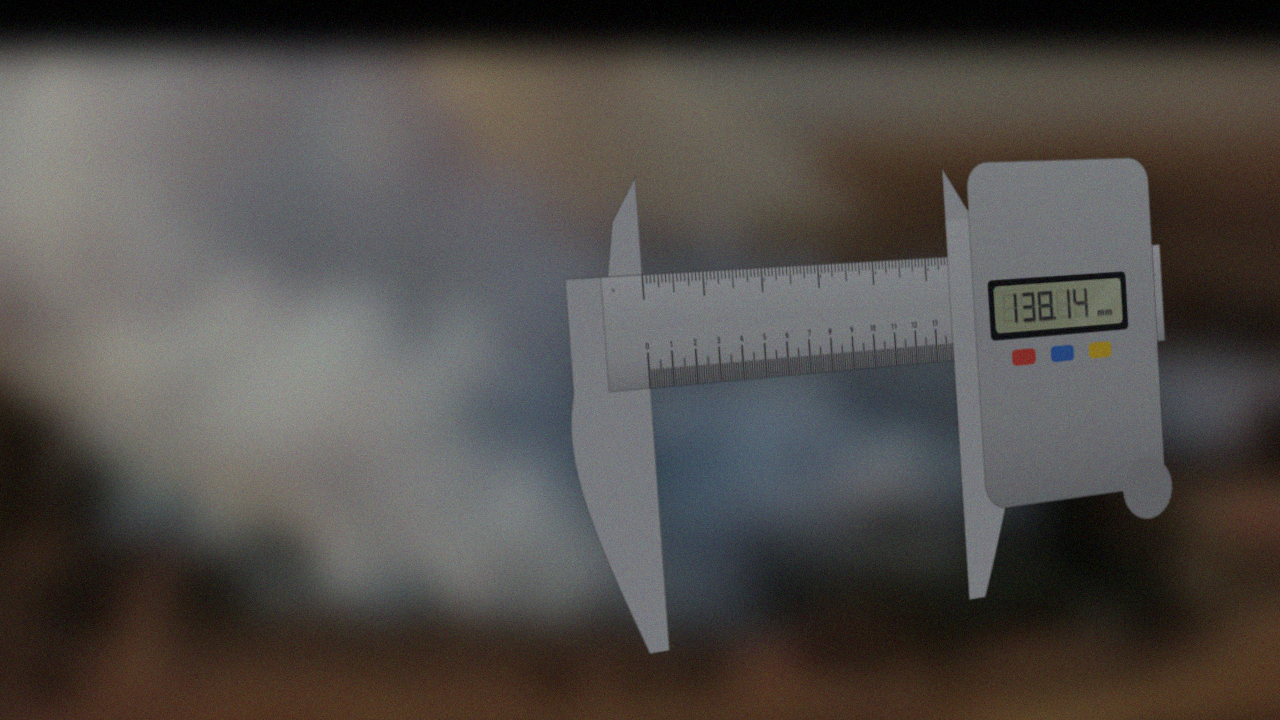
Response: 138.14; mm
